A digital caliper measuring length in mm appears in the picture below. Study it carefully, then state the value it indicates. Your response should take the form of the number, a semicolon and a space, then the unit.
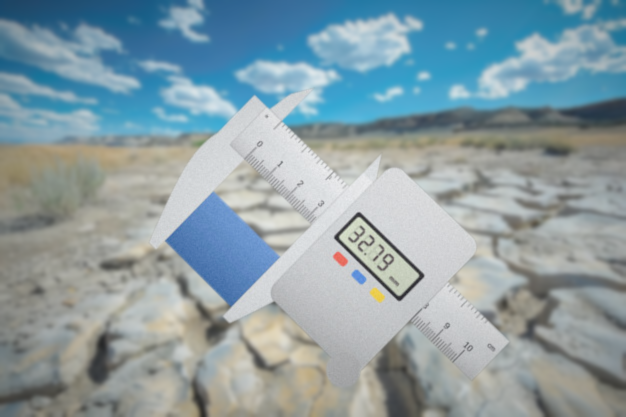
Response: 32.79; mm
